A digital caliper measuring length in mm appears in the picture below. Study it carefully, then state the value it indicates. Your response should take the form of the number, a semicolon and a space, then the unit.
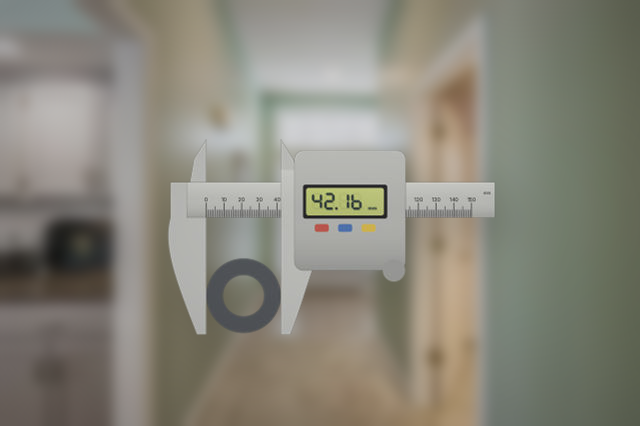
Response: 42.16; mm
